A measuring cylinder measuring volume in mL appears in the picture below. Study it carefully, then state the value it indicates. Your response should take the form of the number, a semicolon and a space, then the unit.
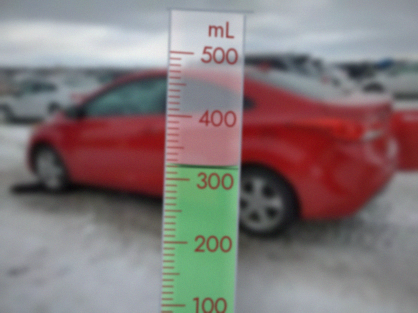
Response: 320; mL
